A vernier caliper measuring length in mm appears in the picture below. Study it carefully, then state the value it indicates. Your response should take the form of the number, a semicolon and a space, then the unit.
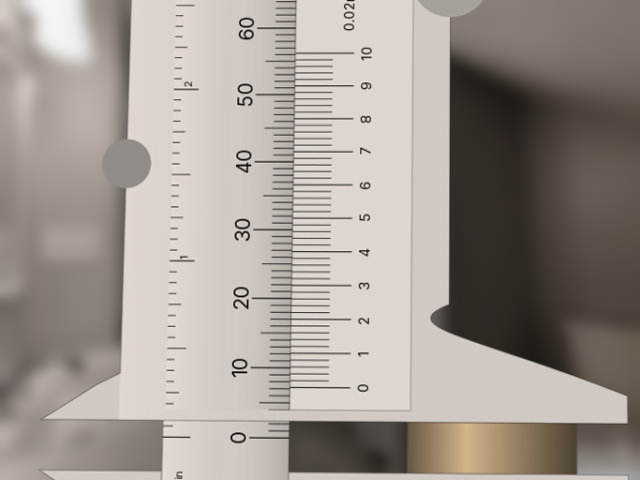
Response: 7.2; mm
